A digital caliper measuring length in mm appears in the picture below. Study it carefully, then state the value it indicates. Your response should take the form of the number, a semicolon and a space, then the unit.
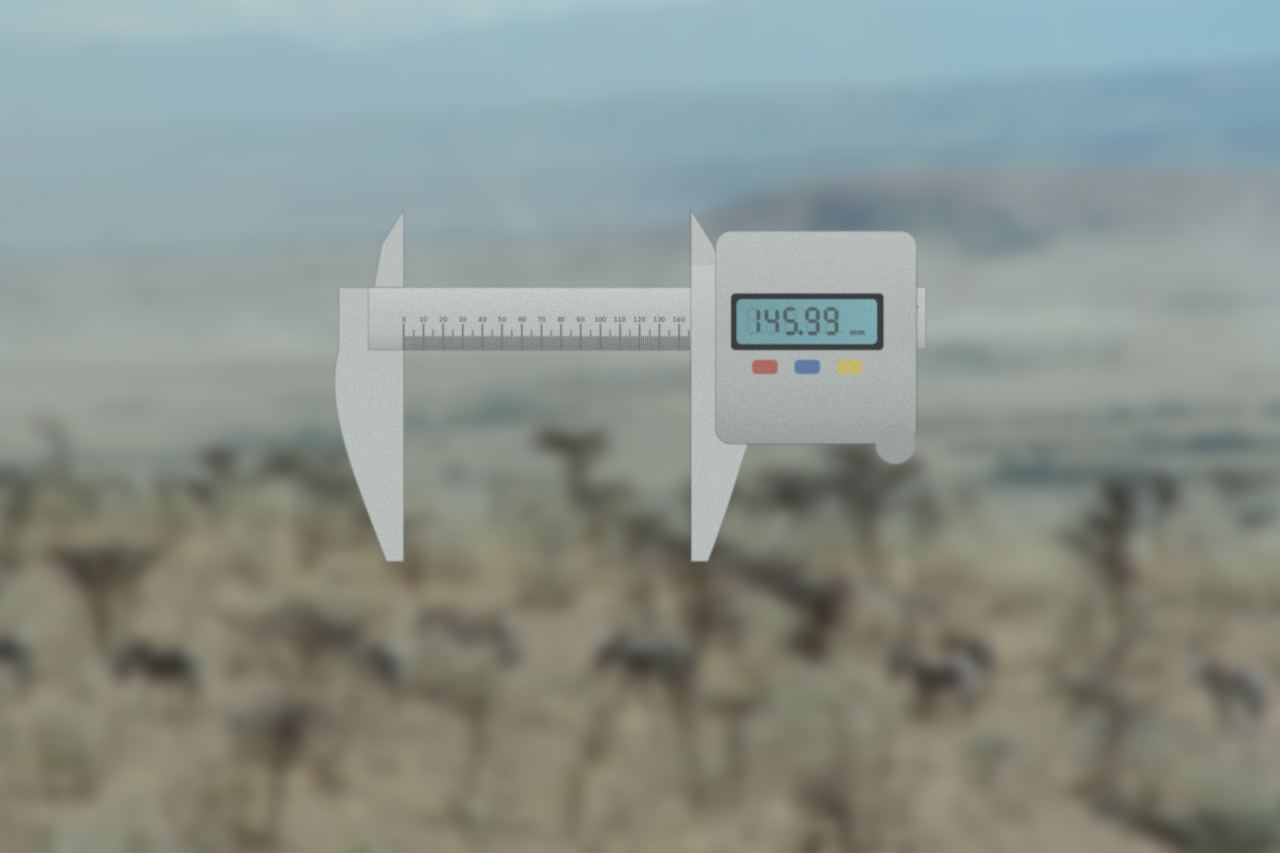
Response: 145.99; mm
